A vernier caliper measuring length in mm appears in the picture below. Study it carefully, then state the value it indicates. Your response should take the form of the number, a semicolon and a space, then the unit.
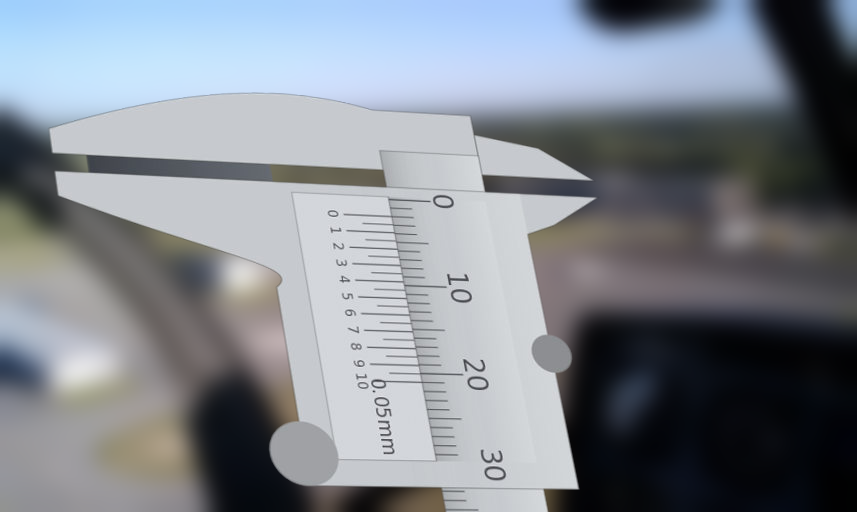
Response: 2.0; mm
